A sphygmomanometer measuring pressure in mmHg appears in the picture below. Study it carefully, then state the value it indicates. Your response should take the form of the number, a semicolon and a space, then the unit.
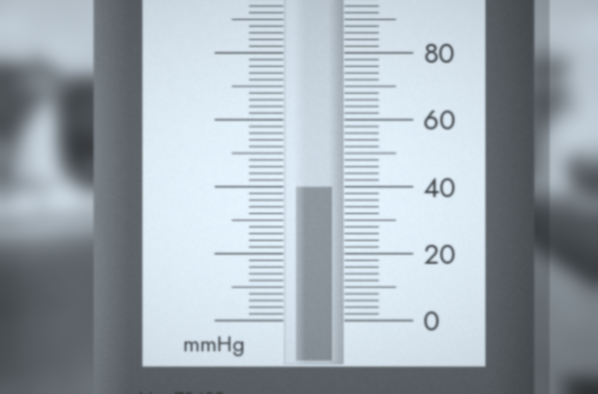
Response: 40; mmHg
